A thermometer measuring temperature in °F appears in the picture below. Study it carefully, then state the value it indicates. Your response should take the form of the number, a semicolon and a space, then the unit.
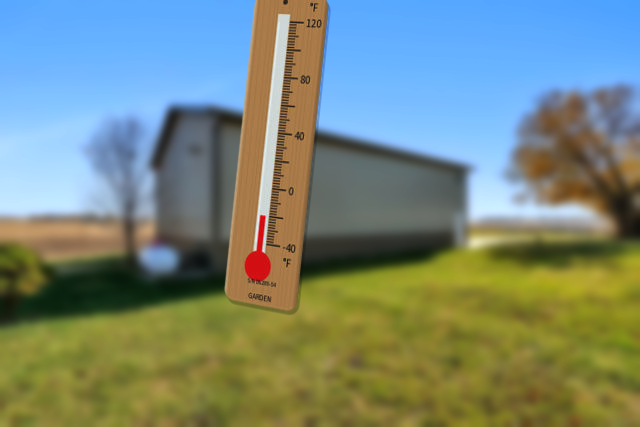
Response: -20; °F
